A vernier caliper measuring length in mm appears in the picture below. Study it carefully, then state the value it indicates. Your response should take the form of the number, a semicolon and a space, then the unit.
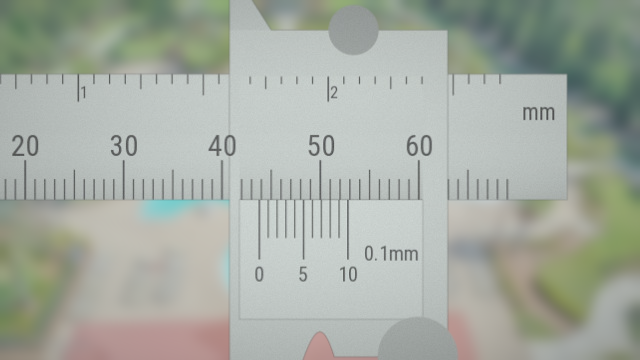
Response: 43.8; mm
